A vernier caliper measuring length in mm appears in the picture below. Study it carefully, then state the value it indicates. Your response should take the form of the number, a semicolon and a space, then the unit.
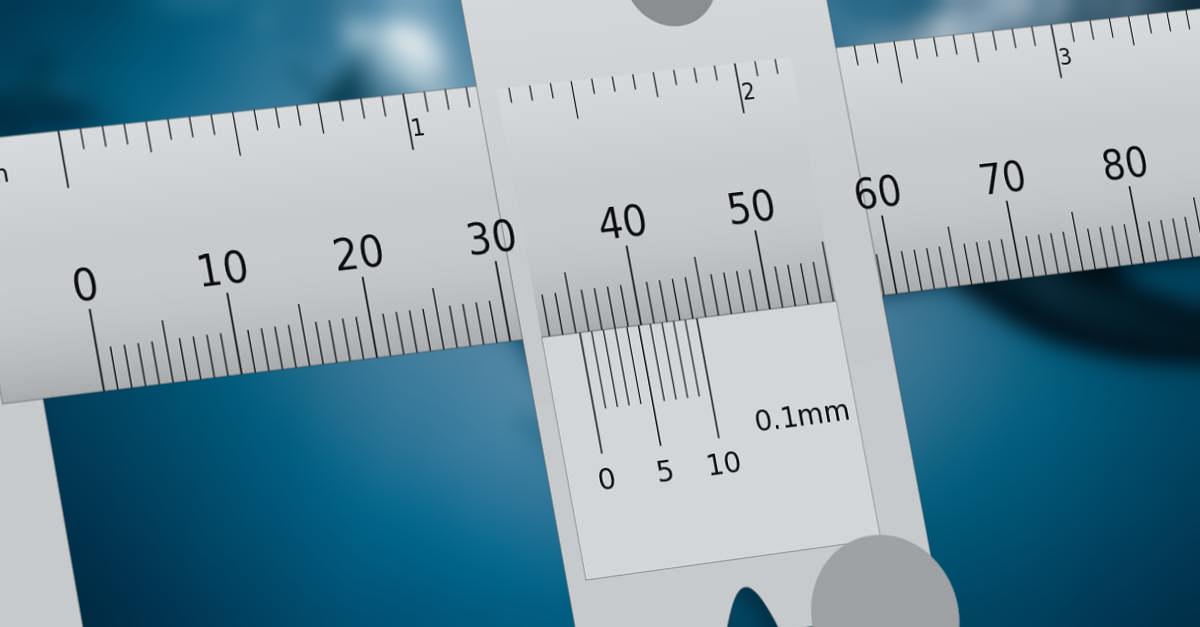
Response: 35.3; mm
